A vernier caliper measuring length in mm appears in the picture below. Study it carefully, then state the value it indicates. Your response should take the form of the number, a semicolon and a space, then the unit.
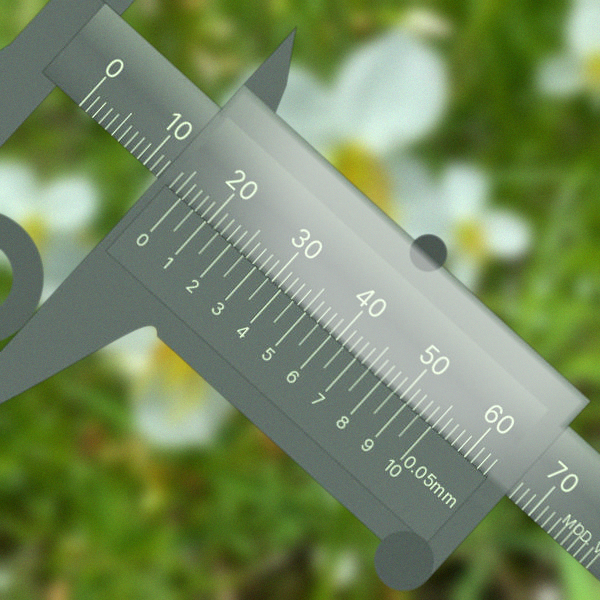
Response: 15.8; mm
